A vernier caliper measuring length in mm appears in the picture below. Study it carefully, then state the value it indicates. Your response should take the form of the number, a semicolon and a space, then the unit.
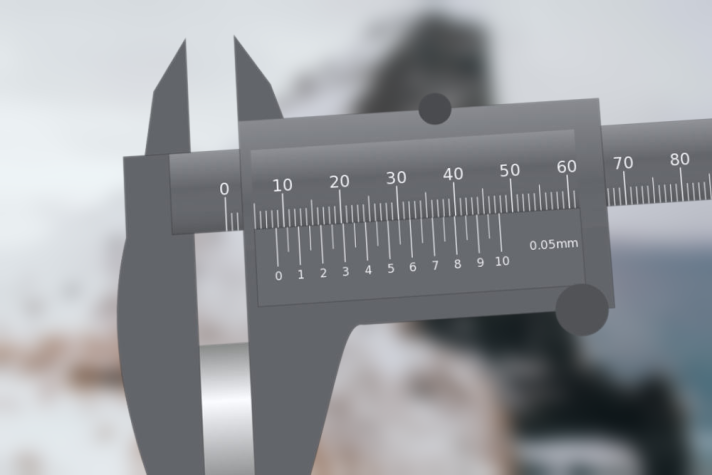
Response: 8.6; mm
